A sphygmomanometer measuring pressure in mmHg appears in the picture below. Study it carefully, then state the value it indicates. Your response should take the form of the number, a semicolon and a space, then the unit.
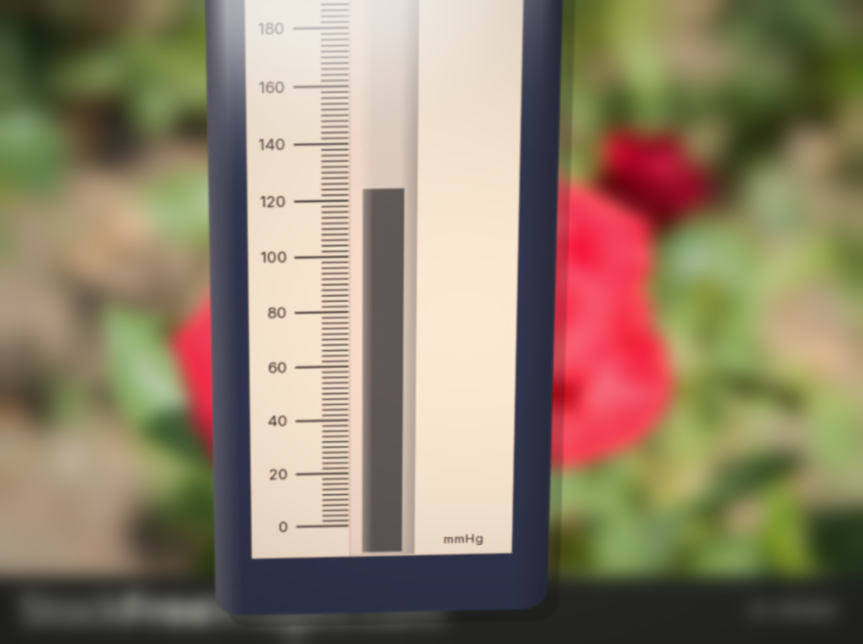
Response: 124; mmHg
